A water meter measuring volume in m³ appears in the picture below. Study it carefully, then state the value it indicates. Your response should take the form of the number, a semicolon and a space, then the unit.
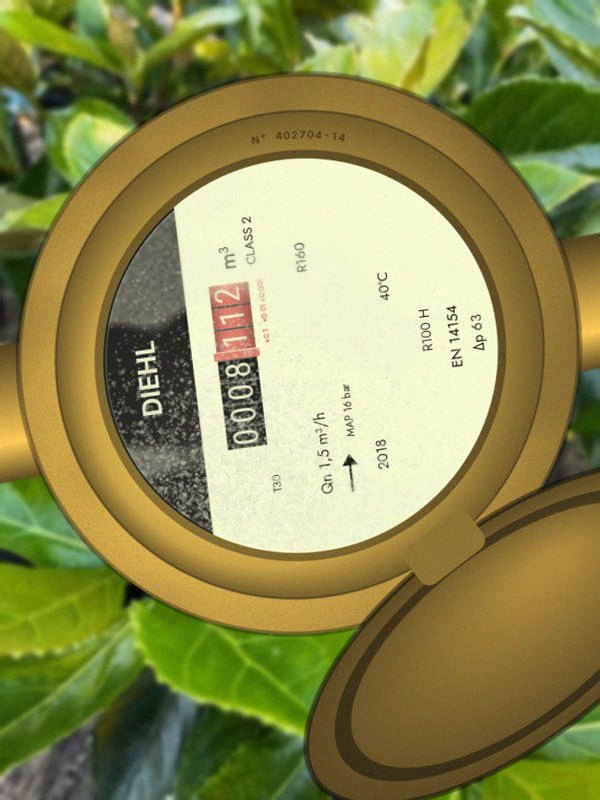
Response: 8.112; m³
